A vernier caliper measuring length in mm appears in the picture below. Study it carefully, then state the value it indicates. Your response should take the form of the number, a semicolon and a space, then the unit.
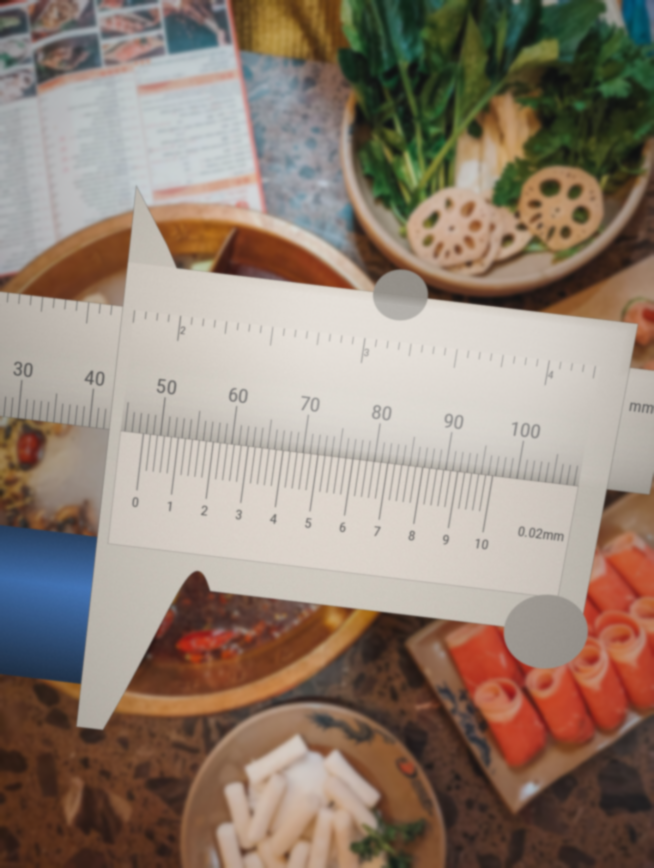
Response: 47.6; mm
